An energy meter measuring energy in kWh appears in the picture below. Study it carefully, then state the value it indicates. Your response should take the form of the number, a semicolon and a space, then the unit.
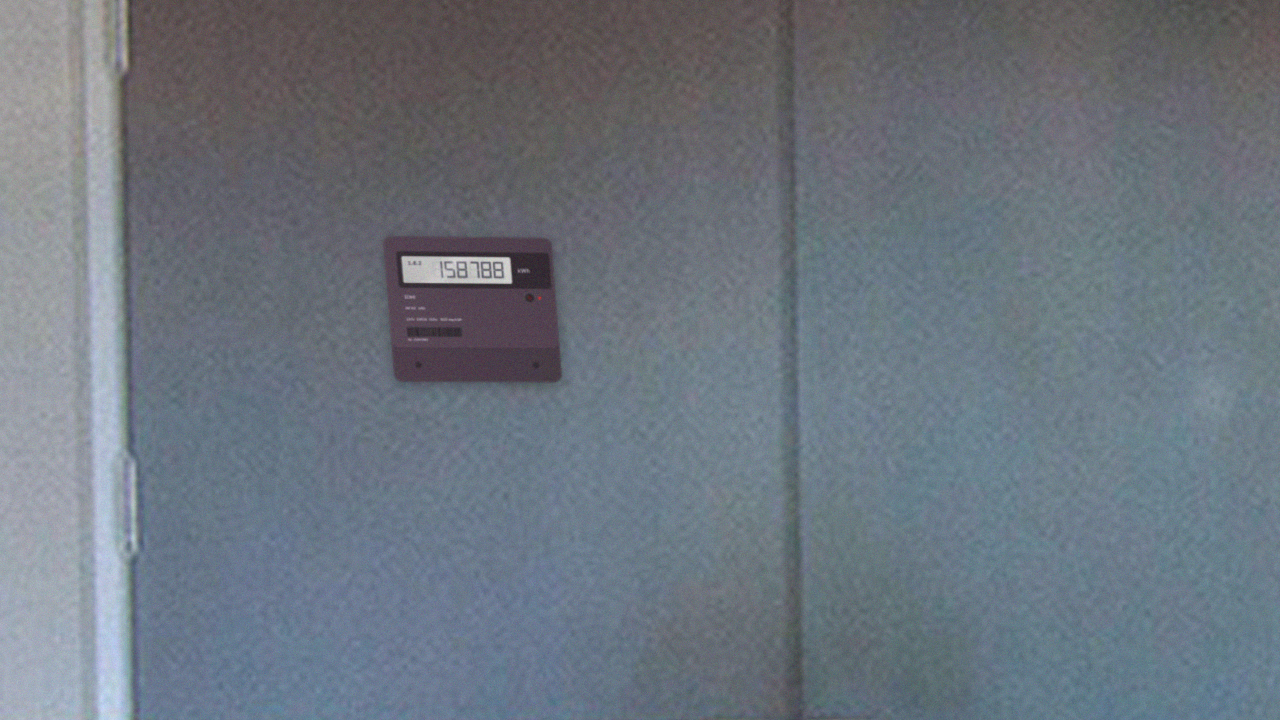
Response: 158788; kWh
